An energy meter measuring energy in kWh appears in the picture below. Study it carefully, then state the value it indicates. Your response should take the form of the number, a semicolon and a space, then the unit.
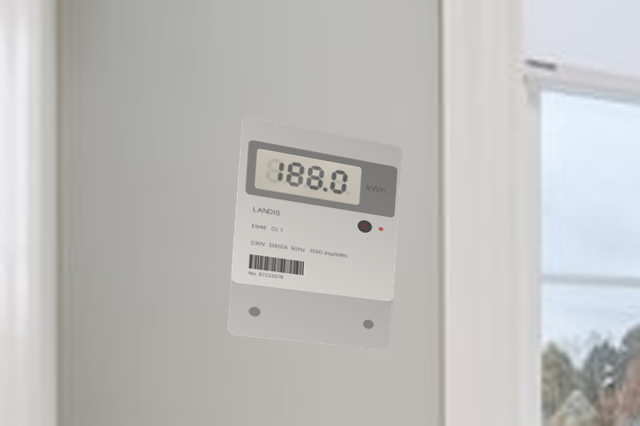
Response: 188.0; kWh
